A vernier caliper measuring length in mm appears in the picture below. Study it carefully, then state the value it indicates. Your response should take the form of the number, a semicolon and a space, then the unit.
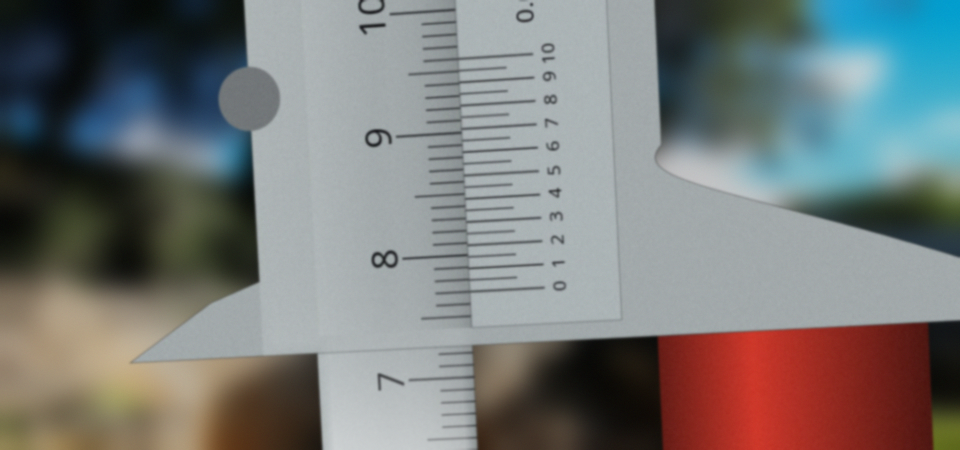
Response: 77.0; mm
